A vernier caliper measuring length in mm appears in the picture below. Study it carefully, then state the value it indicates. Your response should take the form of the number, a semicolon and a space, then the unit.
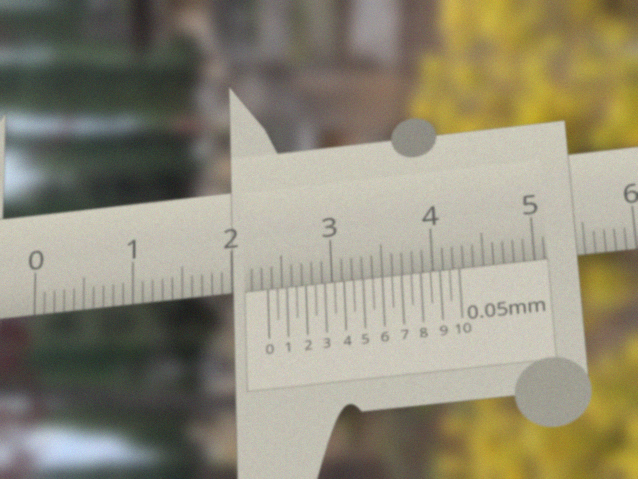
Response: 23.6; mm
